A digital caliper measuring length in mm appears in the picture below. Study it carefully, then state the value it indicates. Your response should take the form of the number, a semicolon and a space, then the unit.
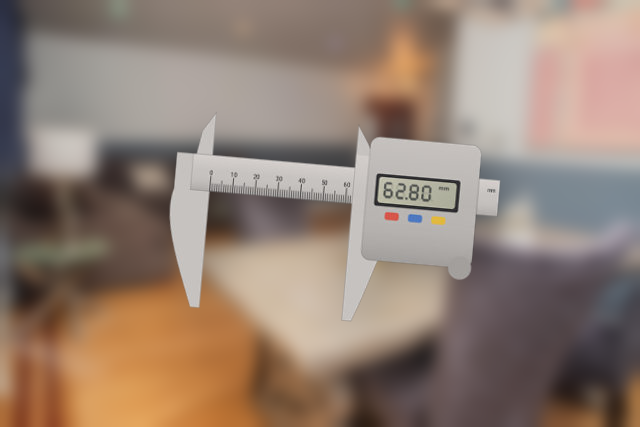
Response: 62.80; mm
